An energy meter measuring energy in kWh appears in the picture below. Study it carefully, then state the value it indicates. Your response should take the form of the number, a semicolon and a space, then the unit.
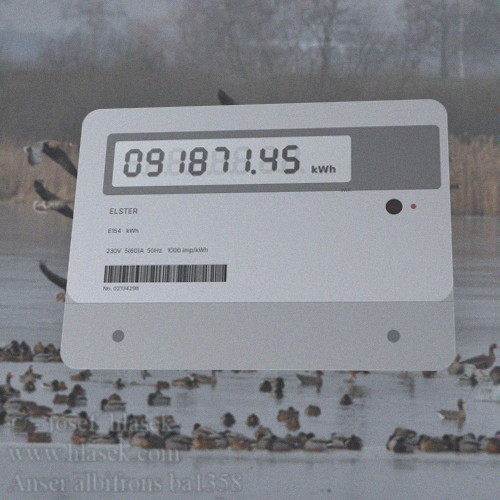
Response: 91871.45; kWh
